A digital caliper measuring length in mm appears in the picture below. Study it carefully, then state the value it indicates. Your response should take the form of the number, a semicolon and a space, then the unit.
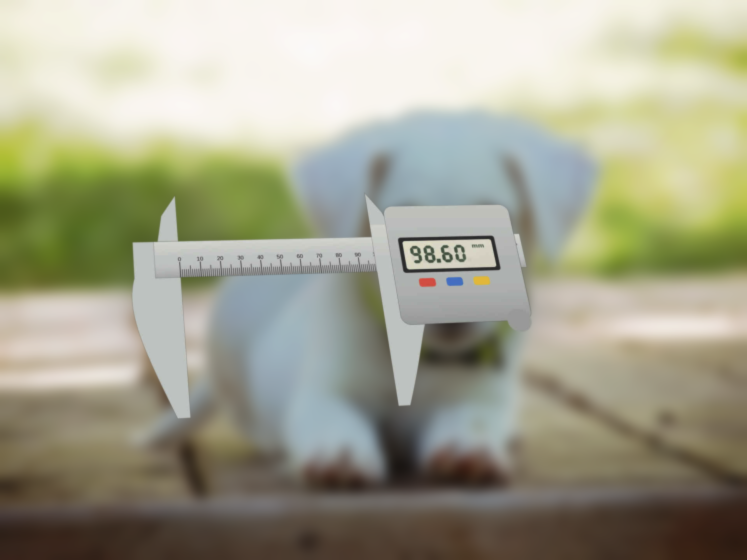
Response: 98.60; mm
